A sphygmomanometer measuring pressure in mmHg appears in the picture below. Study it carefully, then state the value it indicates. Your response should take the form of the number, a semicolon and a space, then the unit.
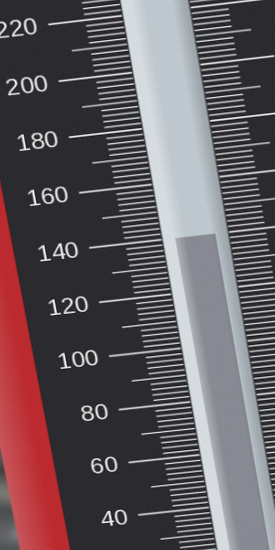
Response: 140; mmHg
